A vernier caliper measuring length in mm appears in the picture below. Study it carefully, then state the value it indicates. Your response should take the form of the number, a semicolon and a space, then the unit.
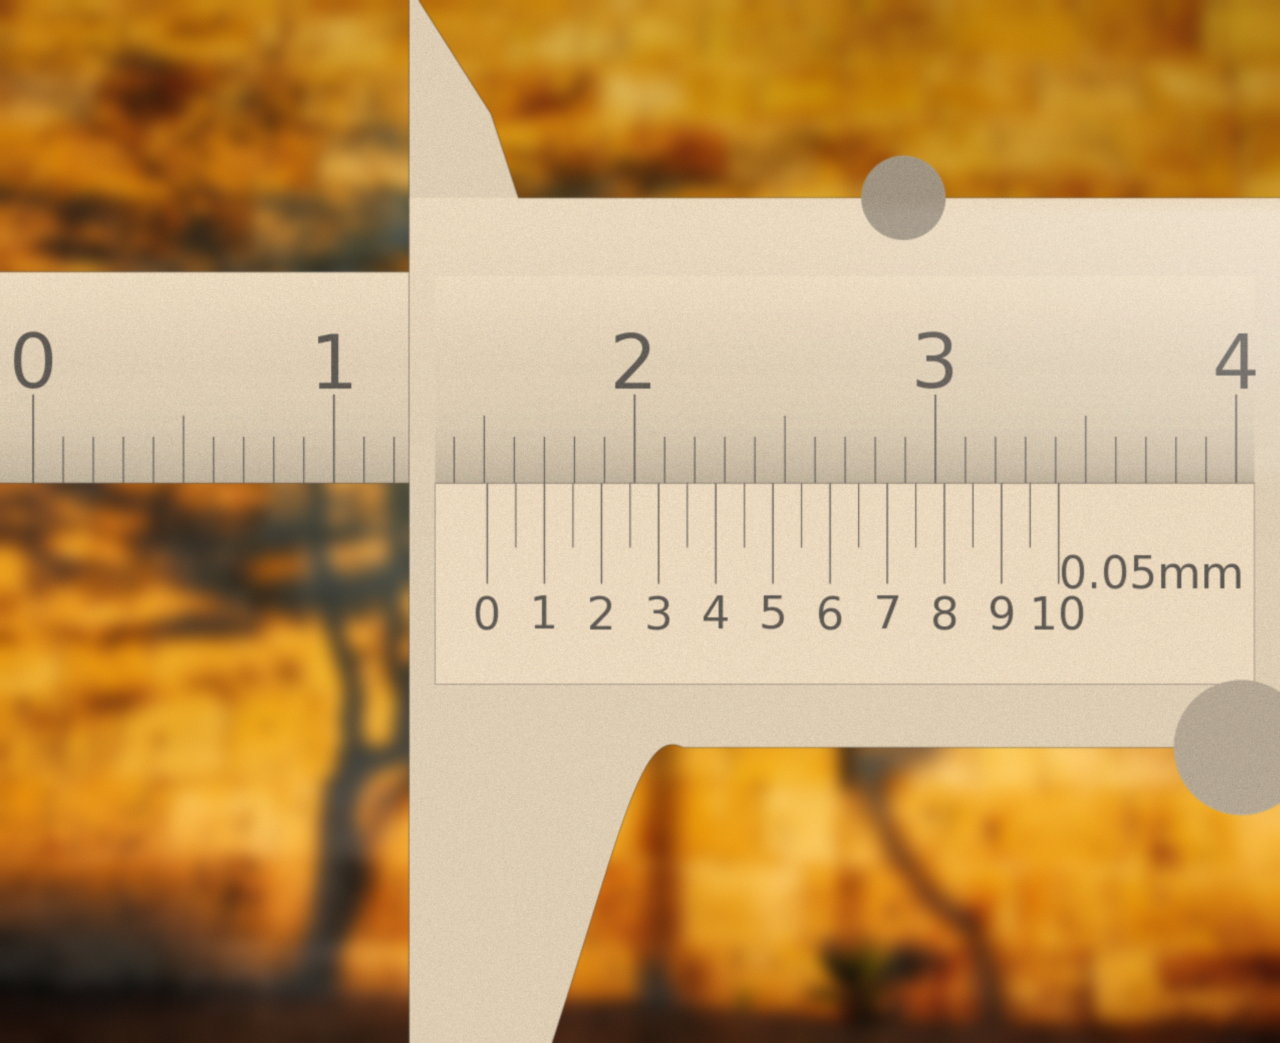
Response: 15.10; mm
